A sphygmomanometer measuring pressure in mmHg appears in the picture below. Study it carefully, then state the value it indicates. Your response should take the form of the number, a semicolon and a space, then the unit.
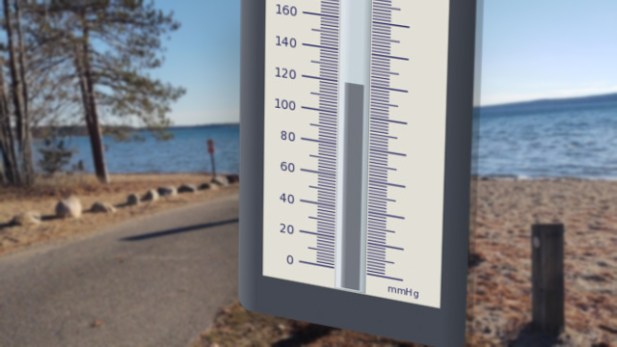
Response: 120; mmHg
